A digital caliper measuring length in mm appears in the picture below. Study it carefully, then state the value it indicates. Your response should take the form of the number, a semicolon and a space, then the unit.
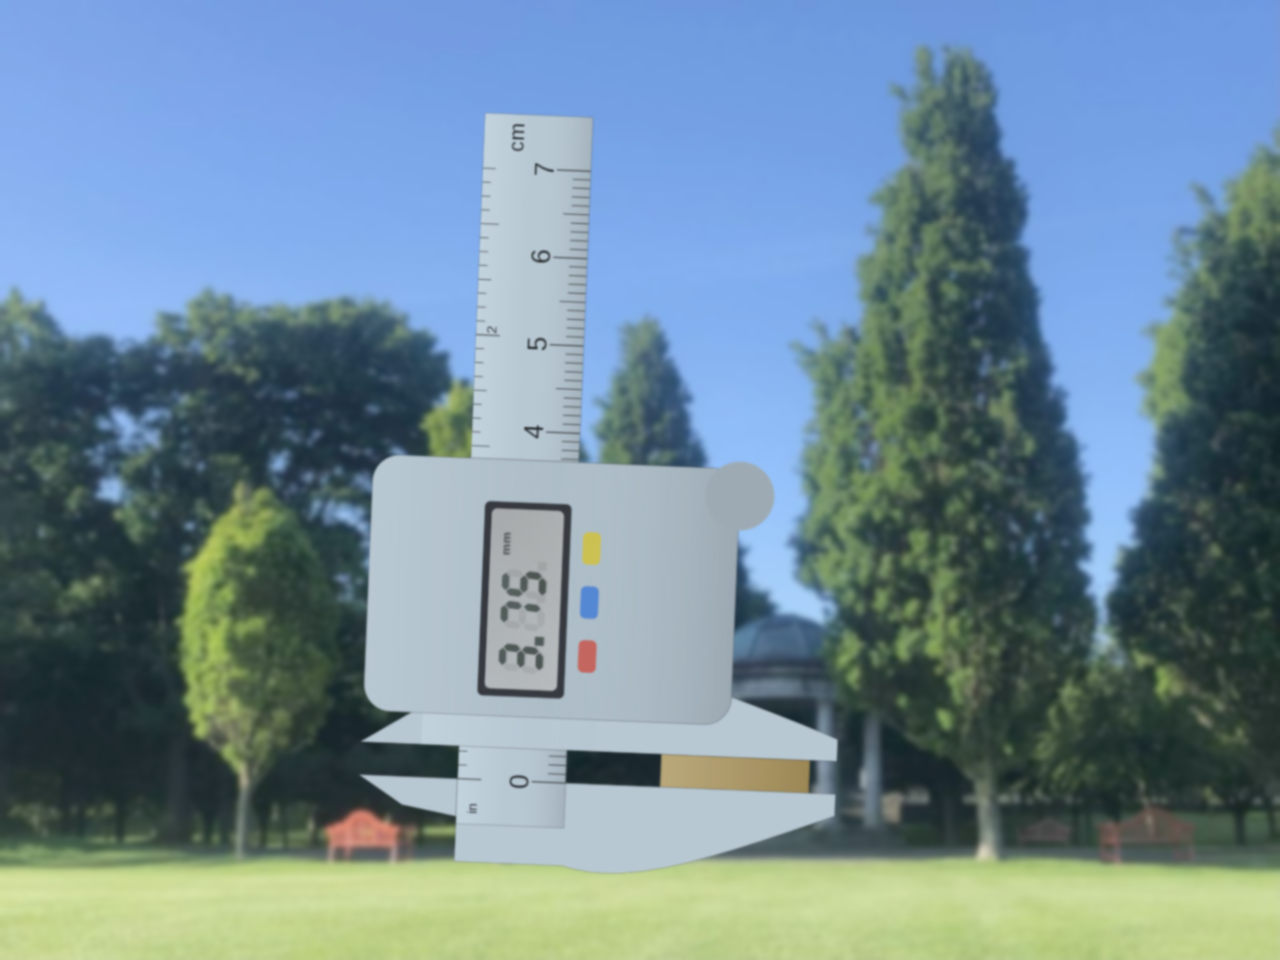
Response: 3.75; mm
